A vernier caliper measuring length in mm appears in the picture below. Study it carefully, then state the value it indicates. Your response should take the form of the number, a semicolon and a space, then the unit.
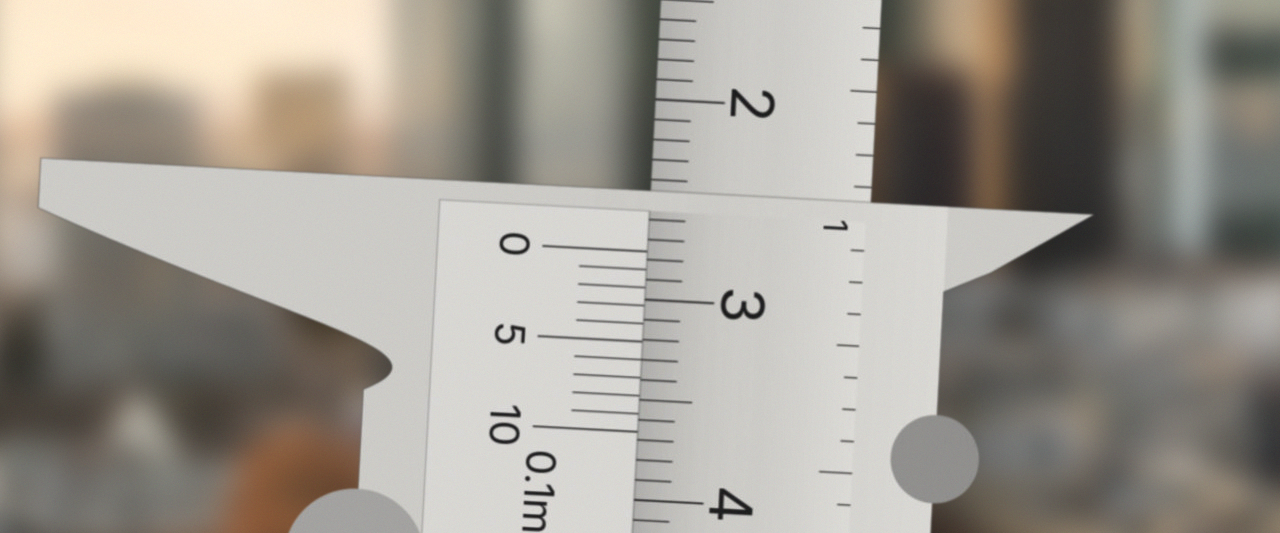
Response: 27.6; mm
